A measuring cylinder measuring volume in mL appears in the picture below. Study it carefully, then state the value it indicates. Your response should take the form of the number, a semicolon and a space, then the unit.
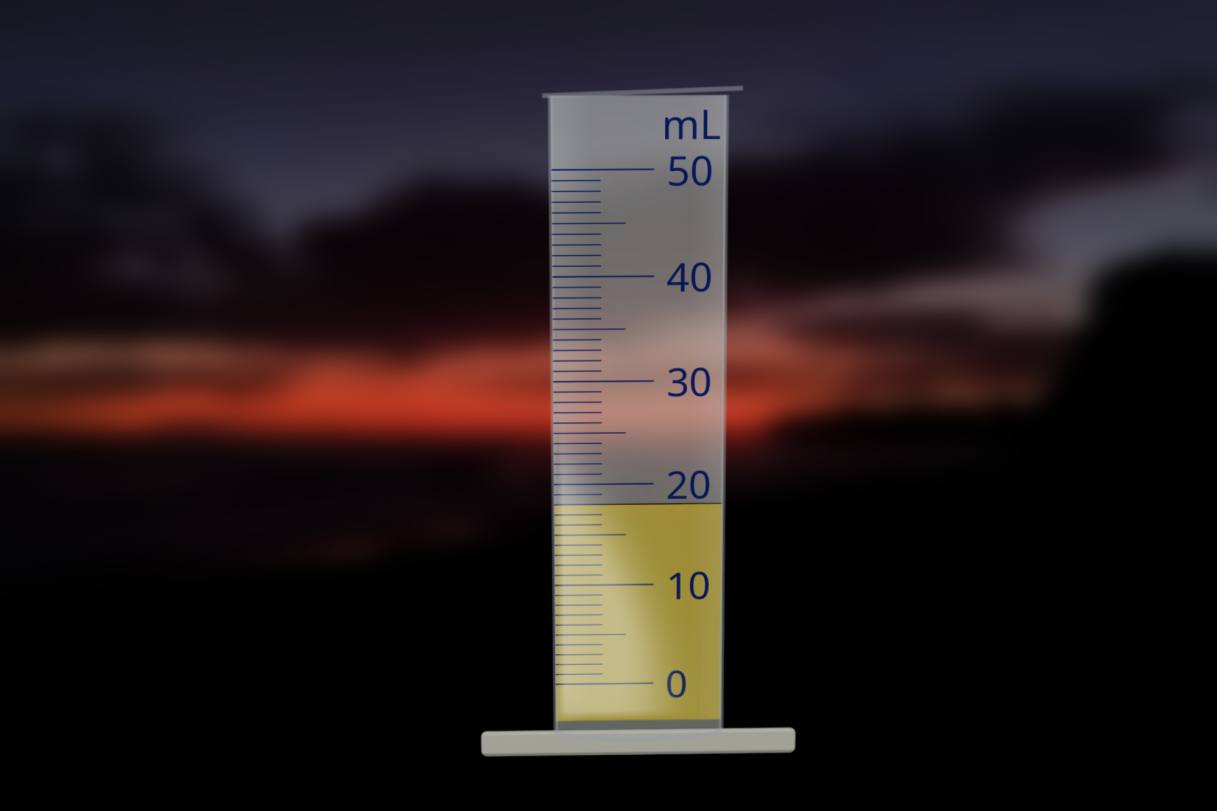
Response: 18; mL
